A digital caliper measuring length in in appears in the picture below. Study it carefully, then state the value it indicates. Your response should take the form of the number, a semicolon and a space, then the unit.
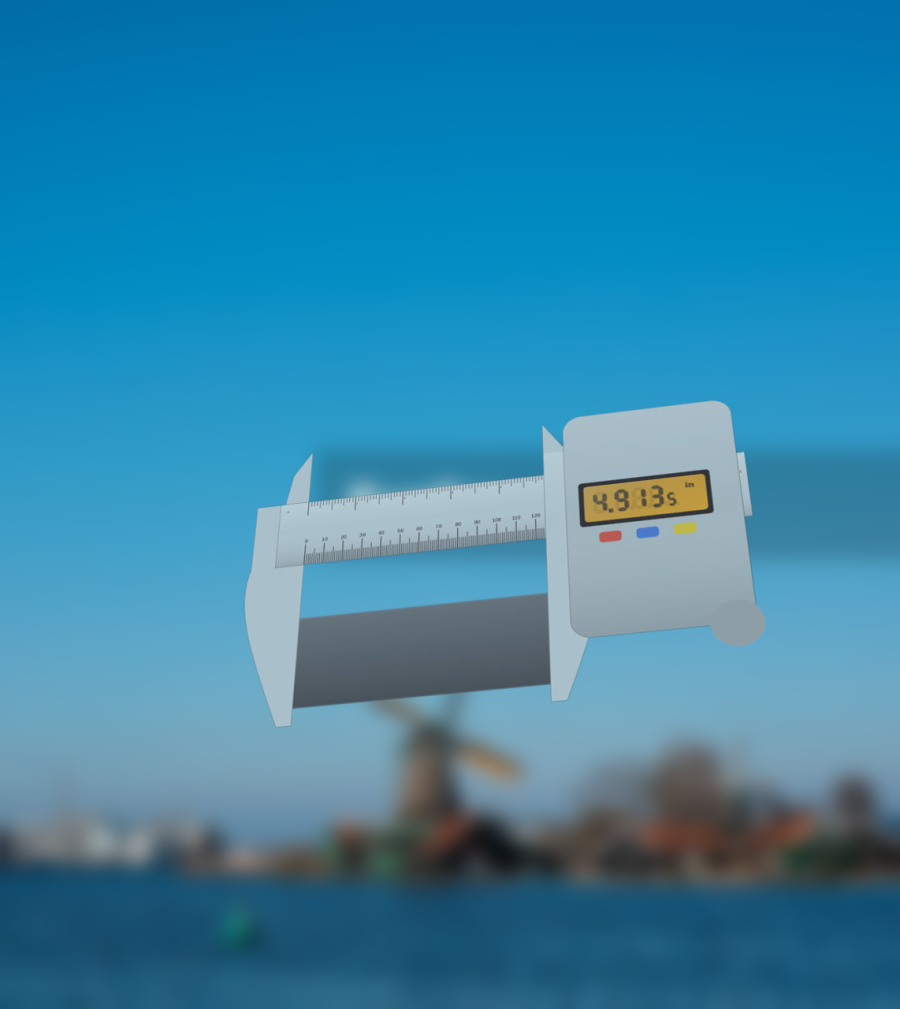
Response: 4.9135; in
